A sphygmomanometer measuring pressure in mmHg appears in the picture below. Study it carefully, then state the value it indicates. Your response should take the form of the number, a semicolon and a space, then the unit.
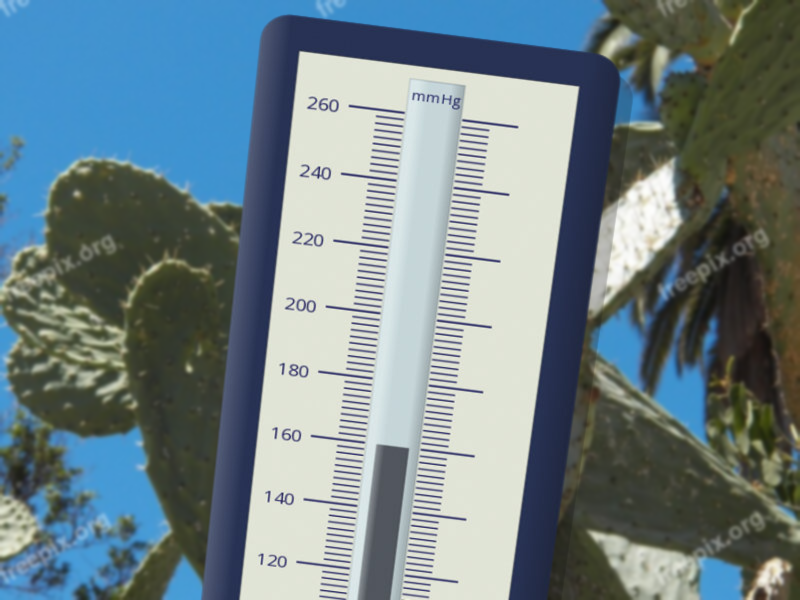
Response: 160; mmHg
